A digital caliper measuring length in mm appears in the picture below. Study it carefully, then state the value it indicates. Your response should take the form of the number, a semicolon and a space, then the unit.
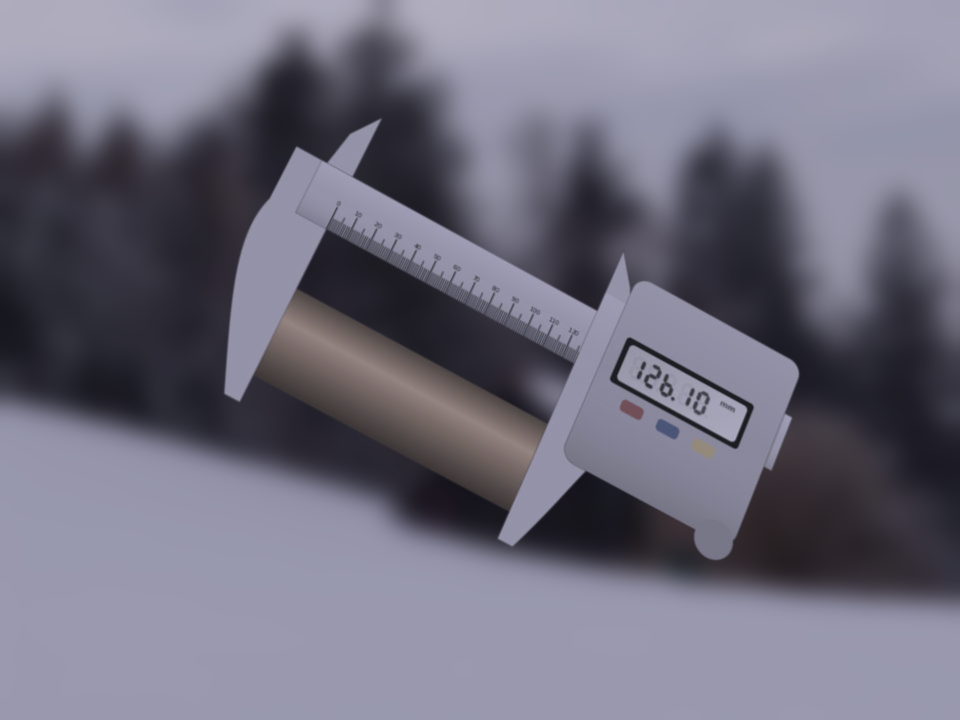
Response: 126.10; mm
